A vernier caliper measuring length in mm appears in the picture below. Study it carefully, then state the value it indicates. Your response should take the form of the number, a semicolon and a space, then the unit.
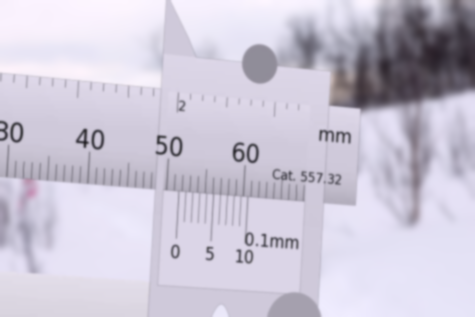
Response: 51.6; mm
